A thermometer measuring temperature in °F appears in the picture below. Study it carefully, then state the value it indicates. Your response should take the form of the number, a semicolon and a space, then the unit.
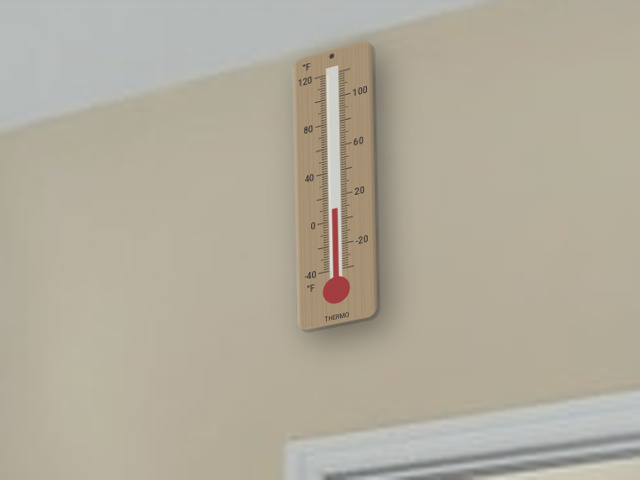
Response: 10; °F
